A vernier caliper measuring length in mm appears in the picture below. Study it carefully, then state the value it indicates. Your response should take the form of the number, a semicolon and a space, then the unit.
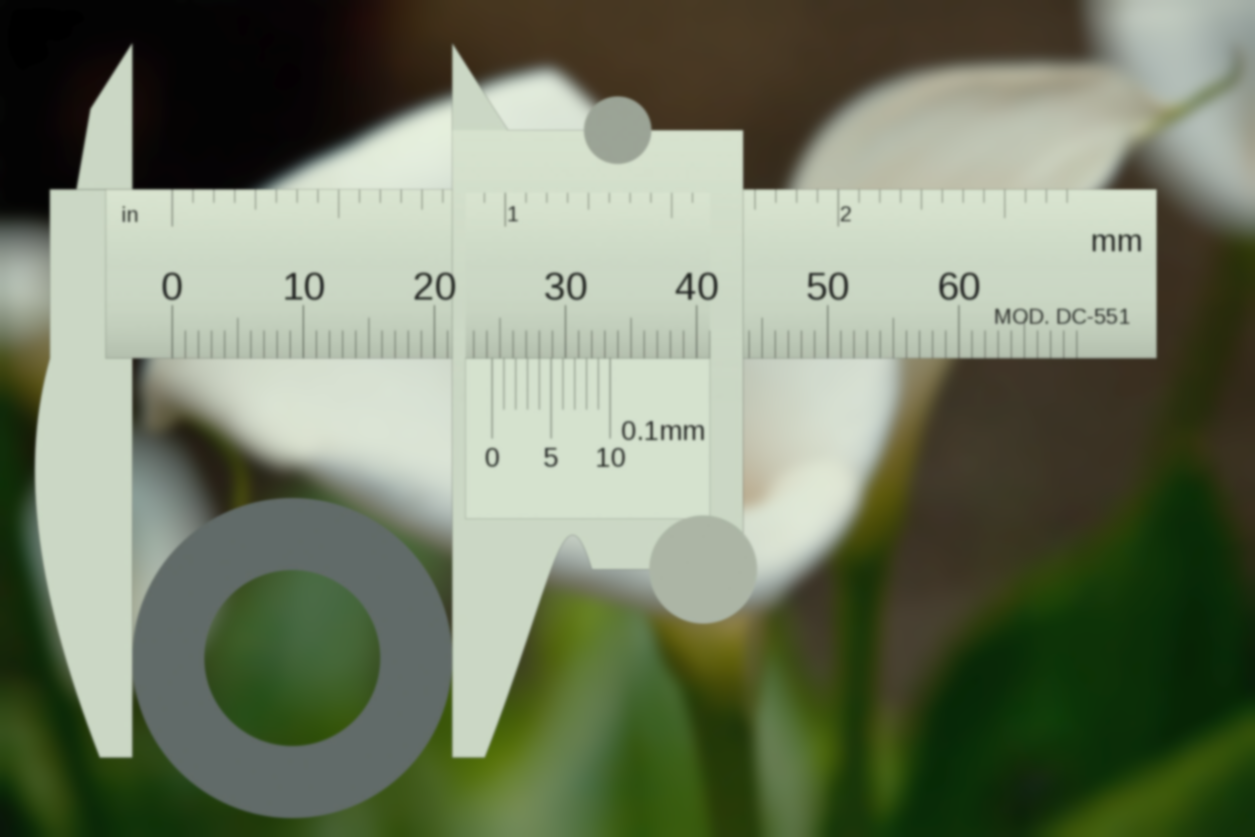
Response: 24.4; mm
